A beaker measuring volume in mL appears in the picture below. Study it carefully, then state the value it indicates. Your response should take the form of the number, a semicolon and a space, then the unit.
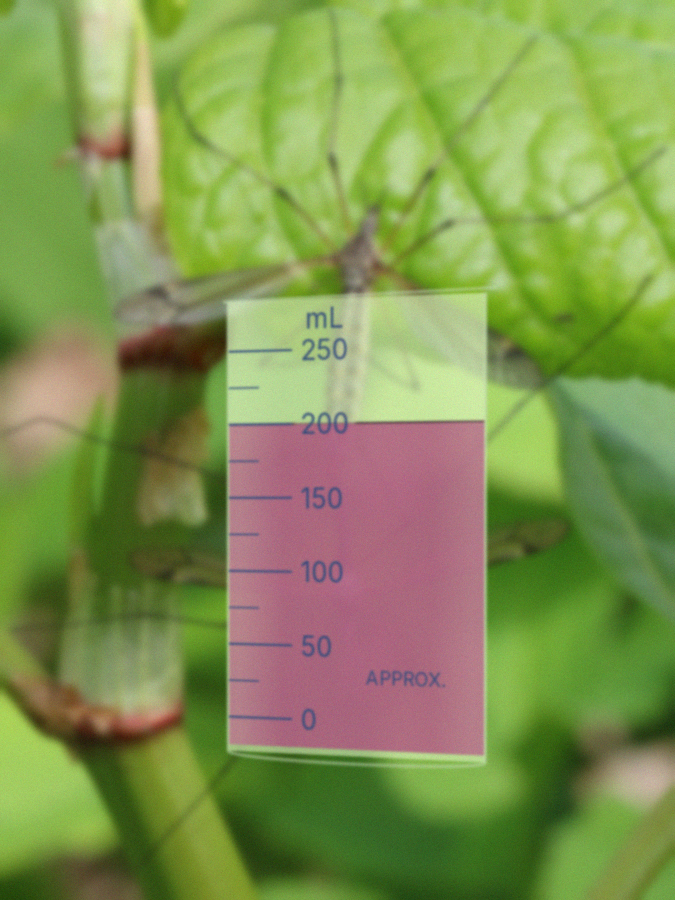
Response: 200; mL
